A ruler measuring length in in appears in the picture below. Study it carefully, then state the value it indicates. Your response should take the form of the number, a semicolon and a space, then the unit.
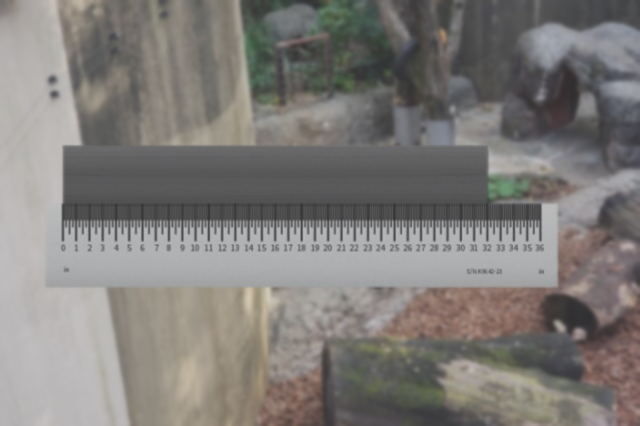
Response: 32; in
